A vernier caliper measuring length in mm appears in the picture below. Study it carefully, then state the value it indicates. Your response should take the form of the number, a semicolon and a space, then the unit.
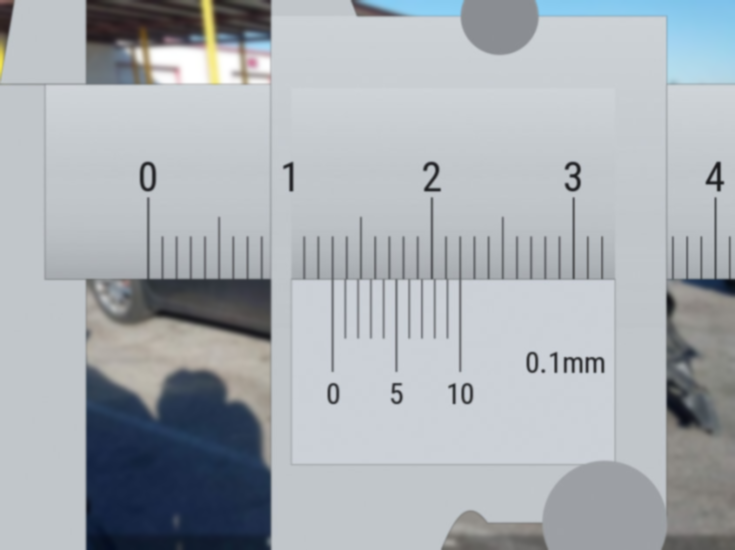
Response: 13.0; mm
